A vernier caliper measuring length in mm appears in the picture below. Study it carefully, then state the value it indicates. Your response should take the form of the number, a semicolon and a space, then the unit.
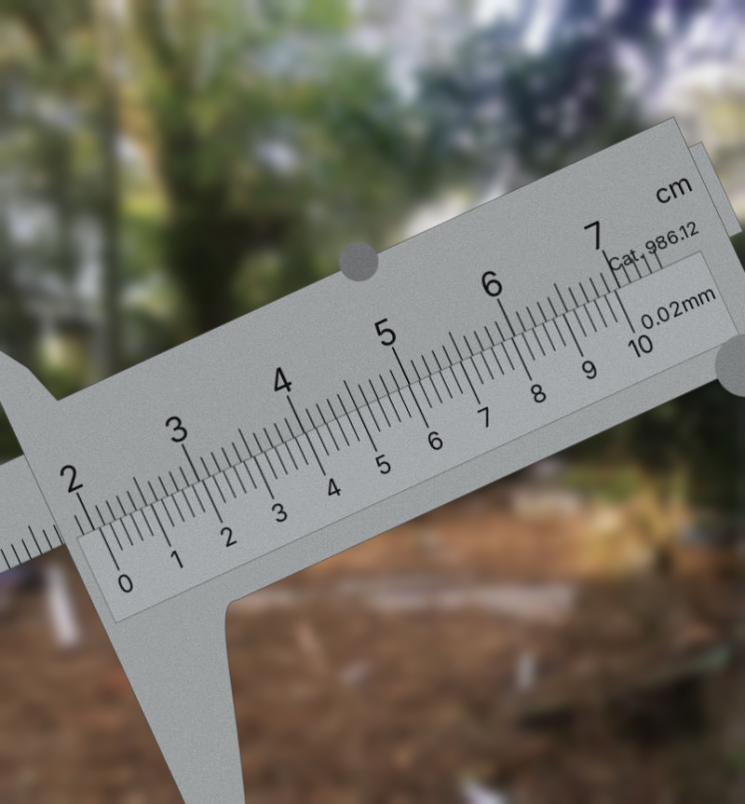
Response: 20.5; mm
